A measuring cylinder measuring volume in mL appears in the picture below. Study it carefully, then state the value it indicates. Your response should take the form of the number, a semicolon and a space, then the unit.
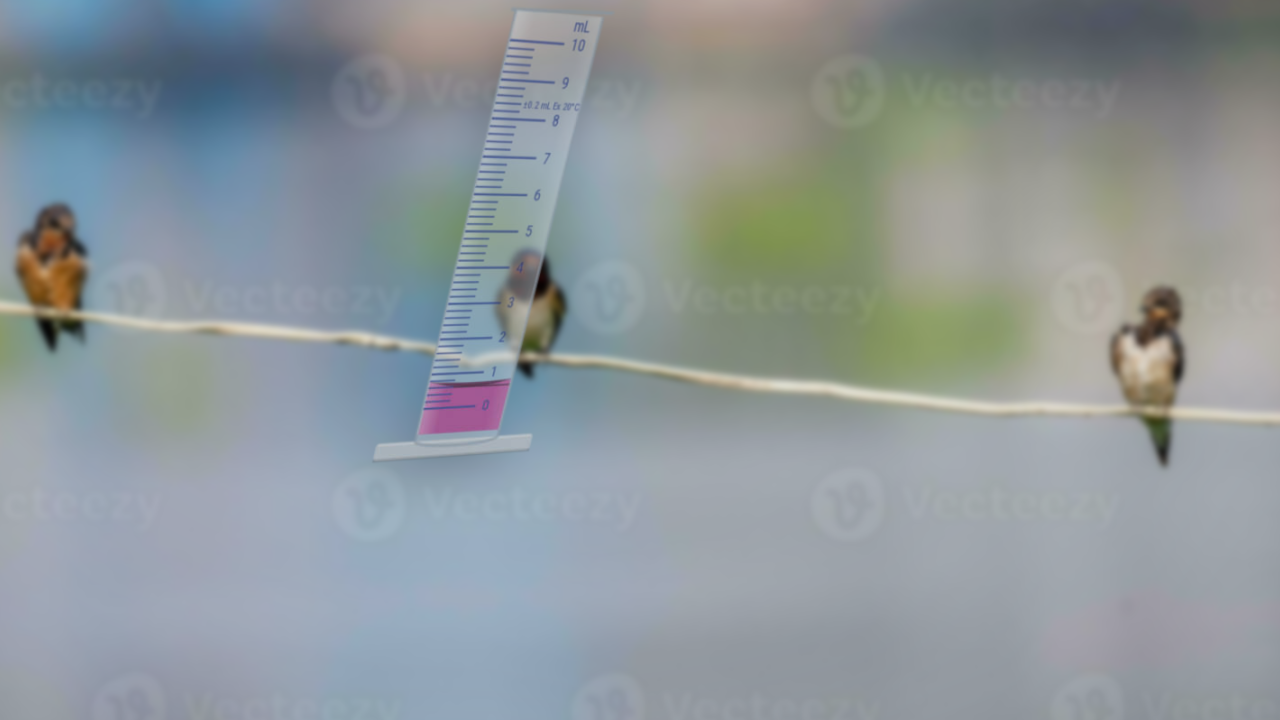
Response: 0.6; mL
